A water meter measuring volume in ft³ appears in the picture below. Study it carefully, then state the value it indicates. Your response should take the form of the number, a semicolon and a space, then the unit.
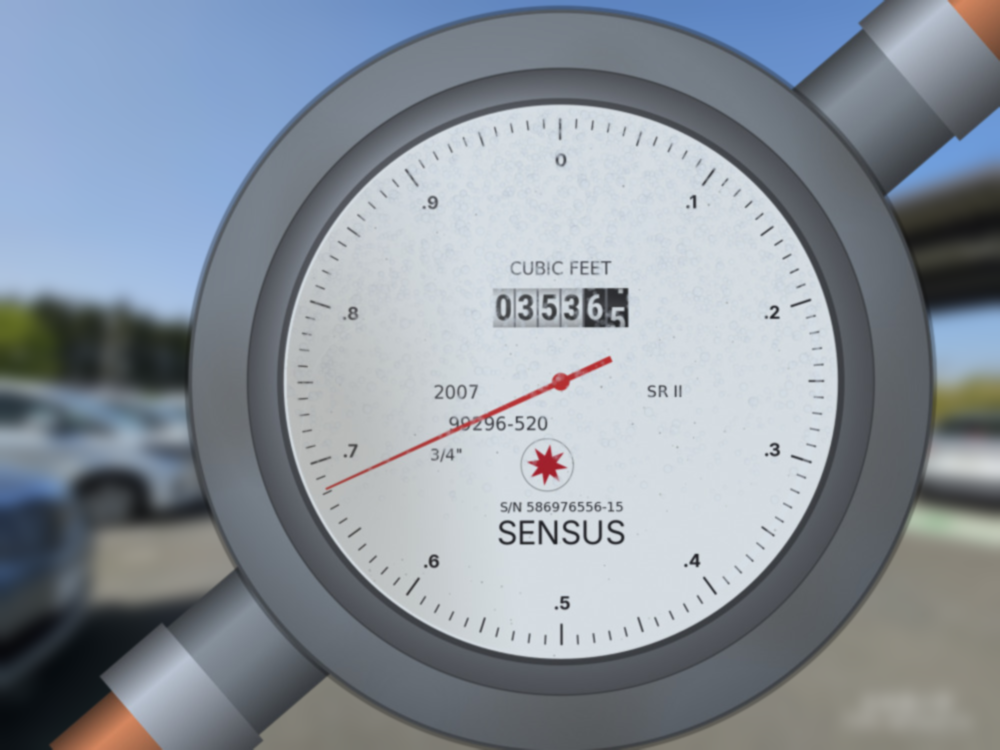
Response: 35364.68; ft³
